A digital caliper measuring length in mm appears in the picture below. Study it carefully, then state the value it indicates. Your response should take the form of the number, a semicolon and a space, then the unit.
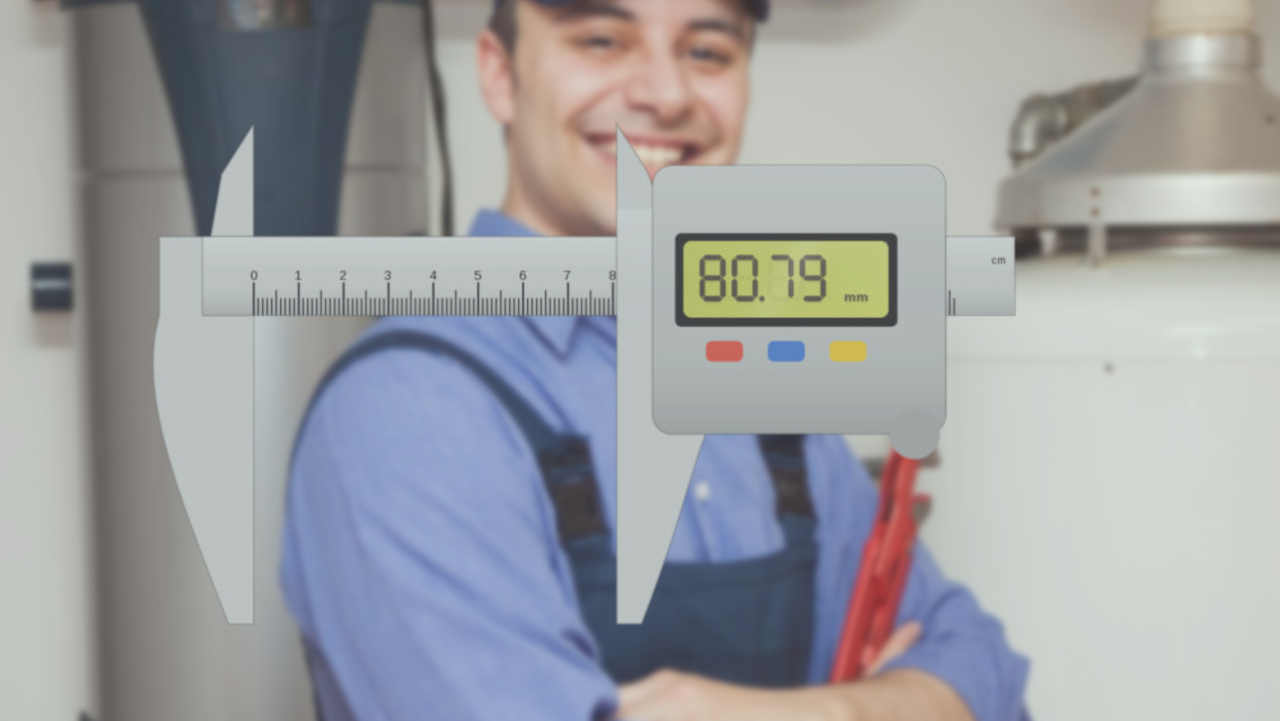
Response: 80.79; mm
